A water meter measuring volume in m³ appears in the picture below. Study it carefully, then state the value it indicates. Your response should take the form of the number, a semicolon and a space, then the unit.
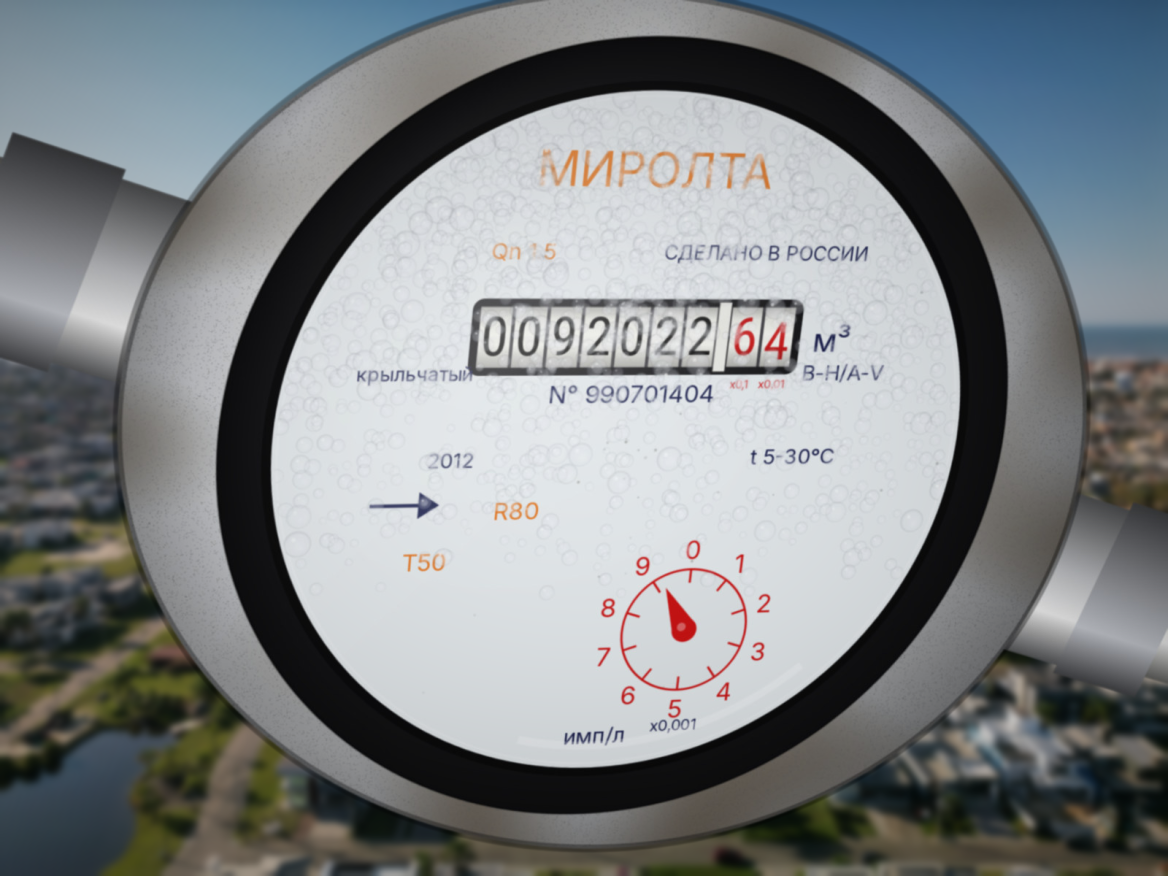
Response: 92022.639; m³
